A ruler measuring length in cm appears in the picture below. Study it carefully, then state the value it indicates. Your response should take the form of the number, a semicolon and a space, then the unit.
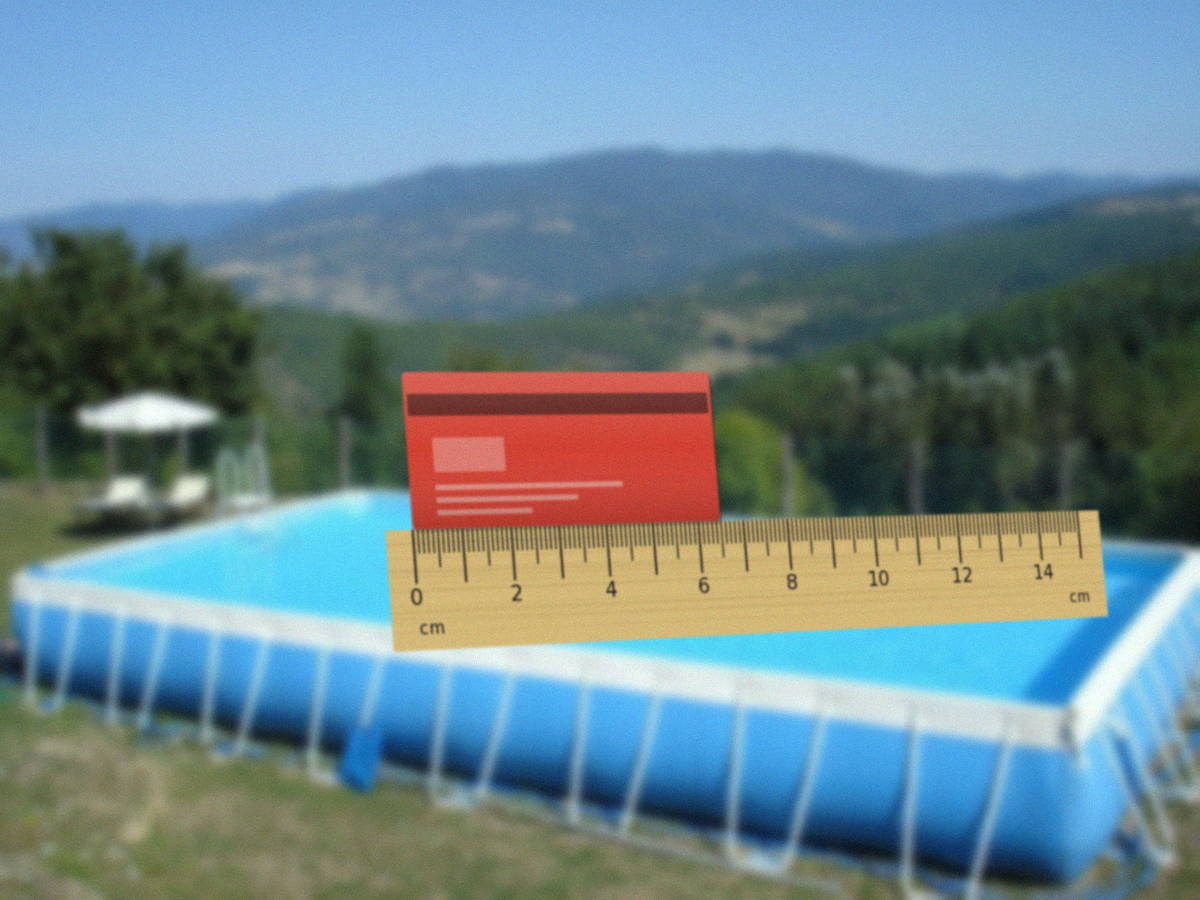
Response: 6.5; cm
